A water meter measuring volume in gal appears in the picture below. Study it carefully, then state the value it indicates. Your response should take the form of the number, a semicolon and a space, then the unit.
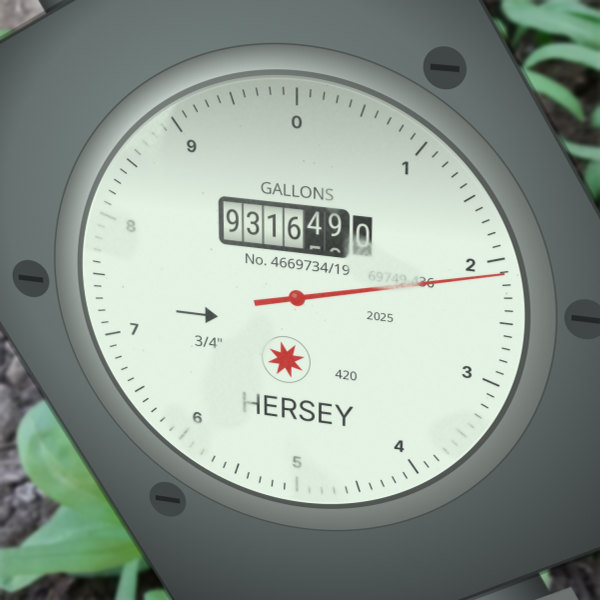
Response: 9316492.1; gal
